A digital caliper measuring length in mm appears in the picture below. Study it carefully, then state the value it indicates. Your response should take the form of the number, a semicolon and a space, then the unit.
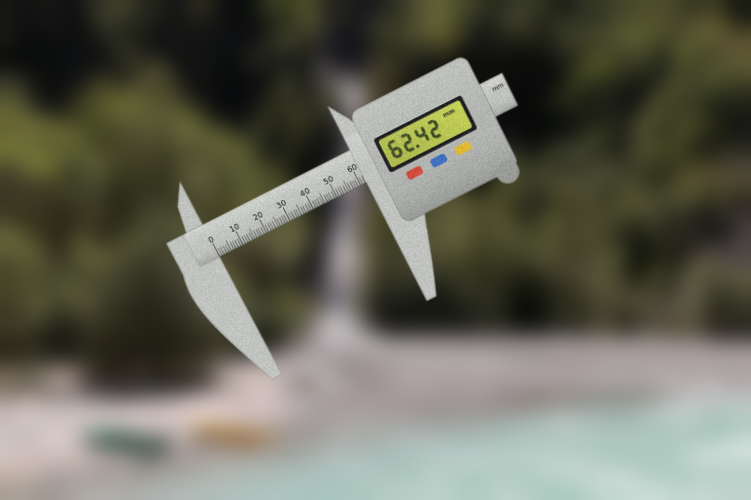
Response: 62.42; mm
